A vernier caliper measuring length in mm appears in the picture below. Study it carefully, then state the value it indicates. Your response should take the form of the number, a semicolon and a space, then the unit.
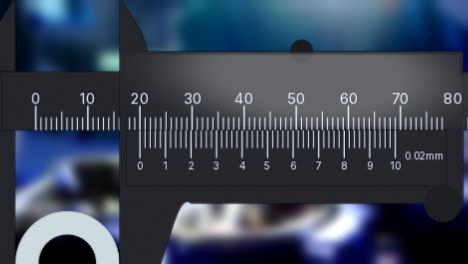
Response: 20.0; mm
